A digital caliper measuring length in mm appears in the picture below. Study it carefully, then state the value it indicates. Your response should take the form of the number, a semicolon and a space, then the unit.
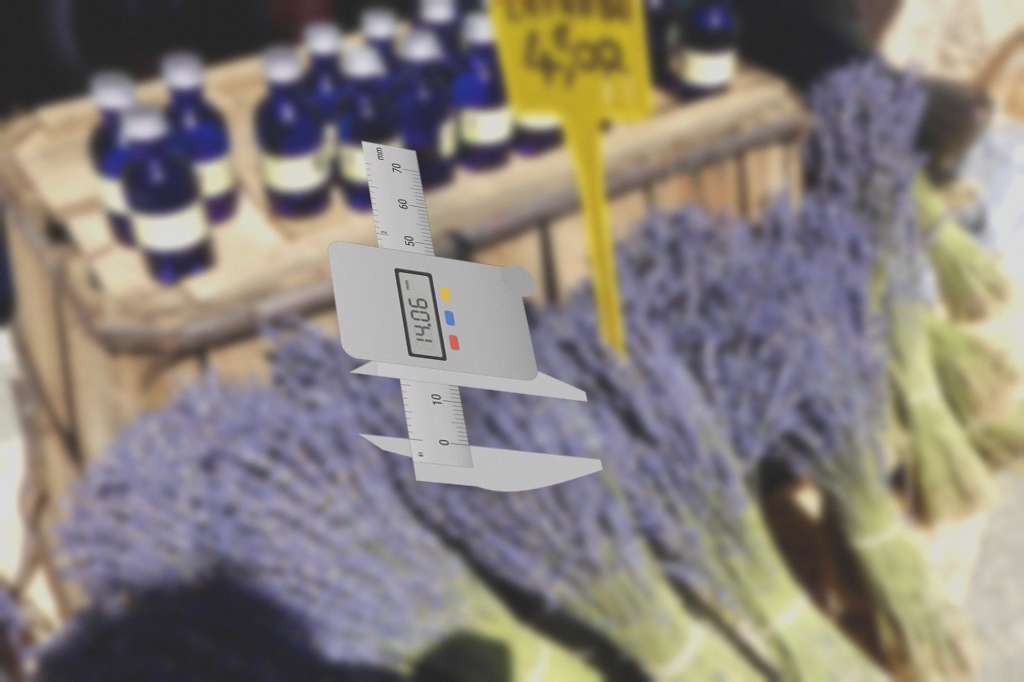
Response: 14.06; mm
